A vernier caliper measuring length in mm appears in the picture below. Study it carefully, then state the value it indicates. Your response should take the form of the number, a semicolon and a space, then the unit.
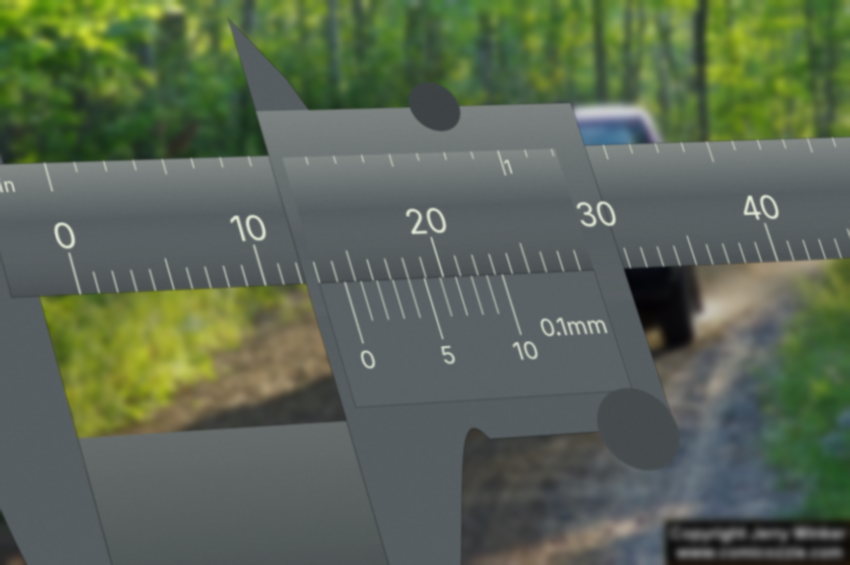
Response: 14.4; mm
